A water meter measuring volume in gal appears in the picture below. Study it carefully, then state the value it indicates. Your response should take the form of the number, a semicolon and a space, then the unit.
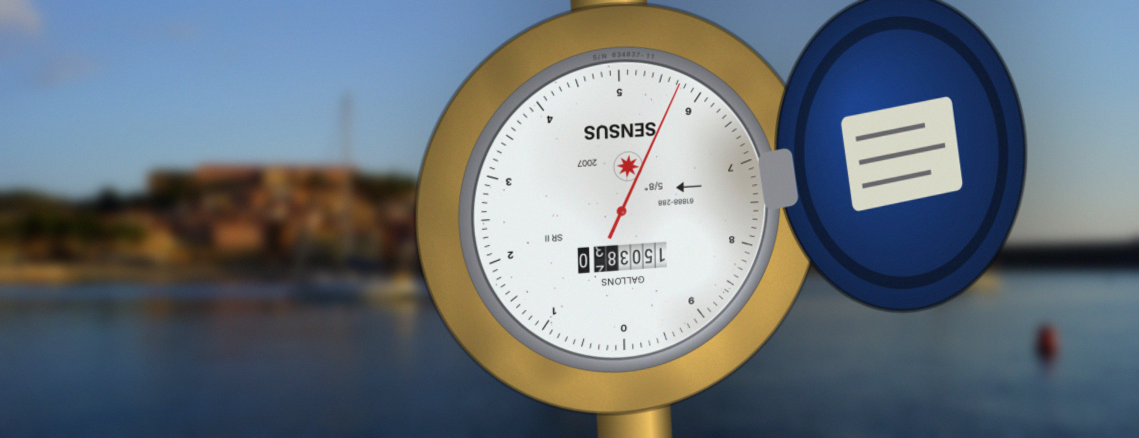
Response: 1503825.7; gal
